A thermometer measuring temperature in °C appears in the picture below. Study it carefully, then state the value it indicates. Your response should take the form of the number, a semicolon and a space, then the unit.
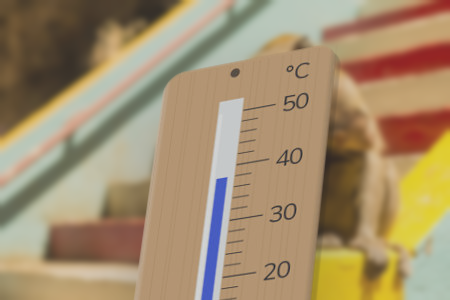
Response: 38; °C
